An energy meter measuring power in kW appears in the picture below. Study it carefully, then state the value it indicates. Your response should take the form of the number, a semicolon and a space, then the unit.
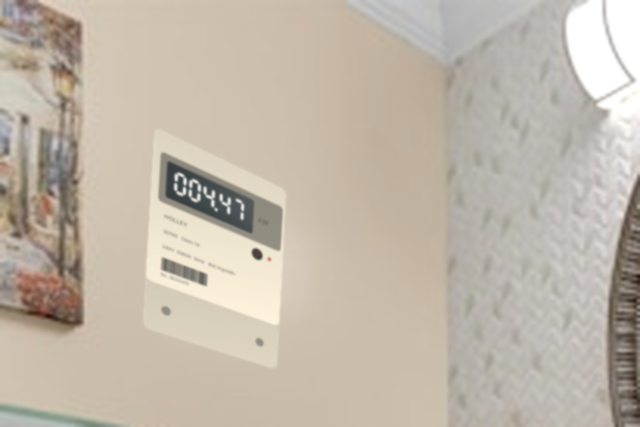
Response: 4.47; kW
